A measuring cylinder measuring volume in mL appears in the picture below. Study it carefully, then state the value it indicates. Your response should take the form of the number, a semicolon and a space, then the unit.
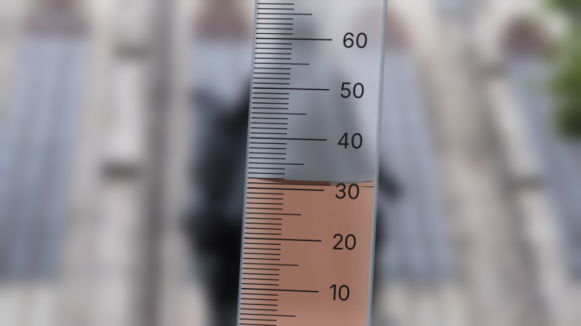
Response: 31; mL
